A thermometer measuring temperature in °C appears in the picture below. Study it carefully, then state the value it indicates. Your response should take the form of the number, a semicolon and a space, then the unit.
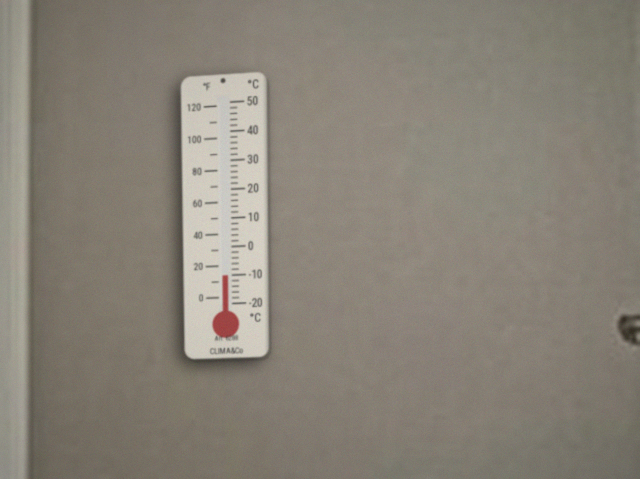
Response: -10; °C
